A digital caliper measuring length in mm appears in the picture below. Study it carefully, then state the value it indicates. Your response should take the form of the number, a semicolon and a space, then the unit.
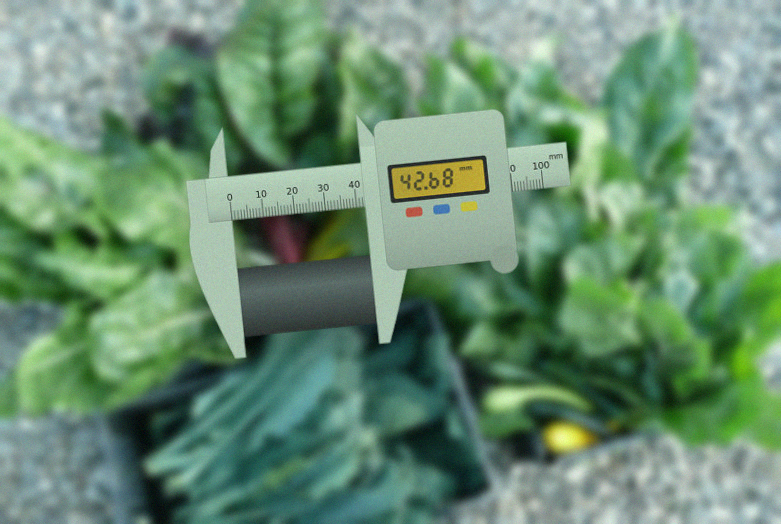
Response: 42.68; mm
